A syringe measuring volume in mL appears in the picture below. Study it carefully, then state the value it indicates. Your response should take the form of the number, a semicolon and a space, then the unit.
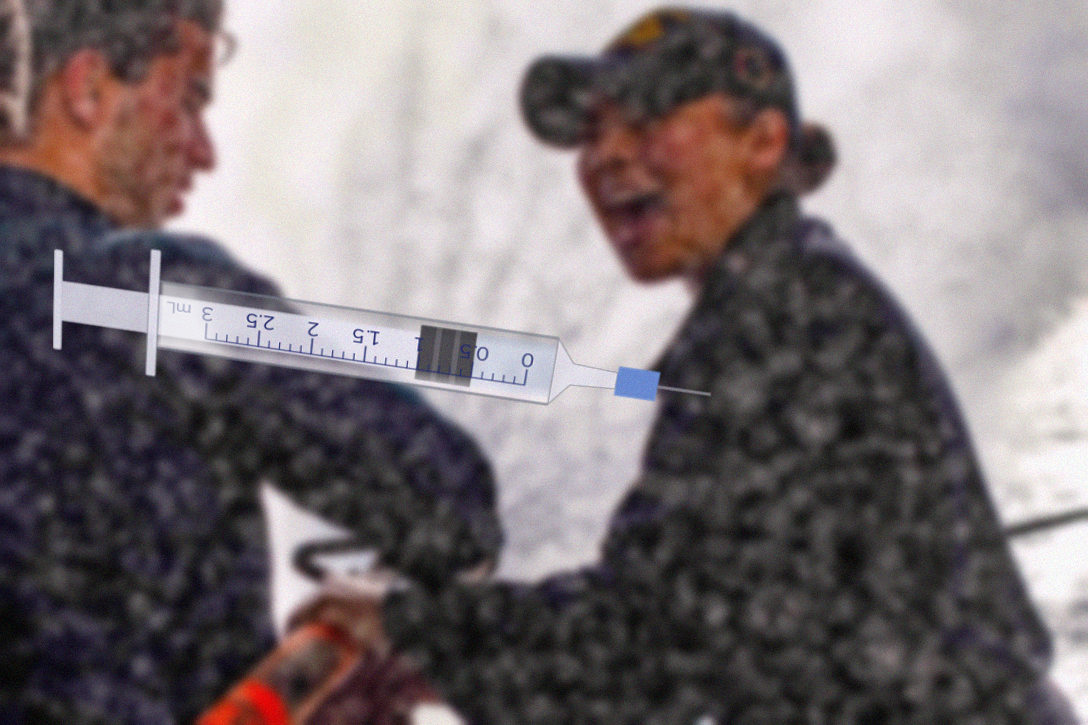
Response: 0.5; mL
